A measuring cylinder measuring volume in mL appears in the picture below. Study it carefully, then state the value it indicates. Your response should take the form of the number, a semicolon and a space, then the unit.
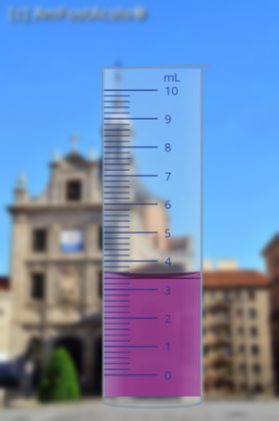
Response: 3.4; mL
